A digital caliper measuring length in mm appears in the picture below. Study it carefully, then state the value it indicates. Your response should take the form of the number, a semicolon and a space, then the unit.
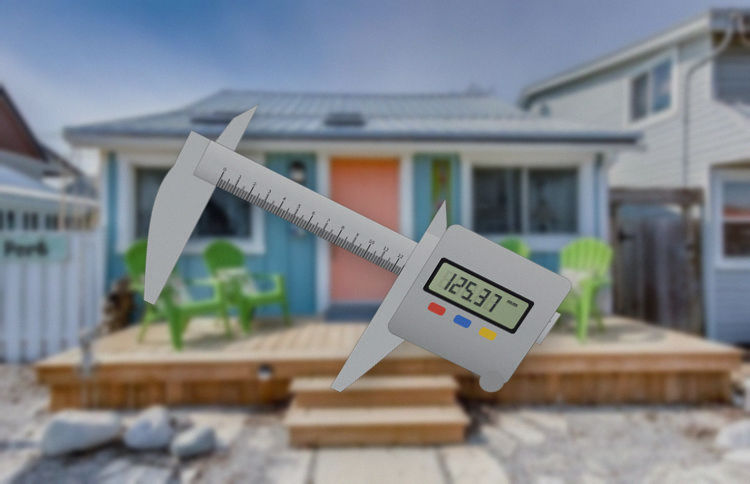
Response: 125.37; mm
